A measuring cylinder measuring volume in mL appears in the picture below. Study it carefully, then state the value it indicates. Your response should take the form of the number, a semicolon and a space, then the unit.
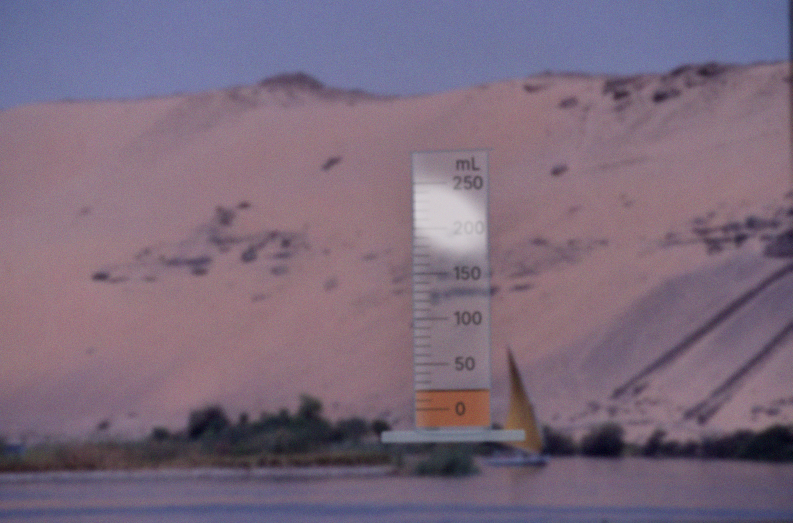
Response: 20; mL
